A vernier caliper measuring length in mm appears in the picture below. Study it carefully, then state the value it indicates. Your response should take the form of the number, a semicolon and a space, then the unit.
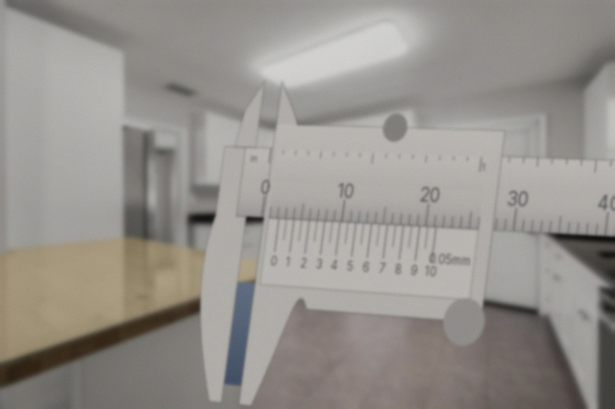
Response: 2.2; mm
